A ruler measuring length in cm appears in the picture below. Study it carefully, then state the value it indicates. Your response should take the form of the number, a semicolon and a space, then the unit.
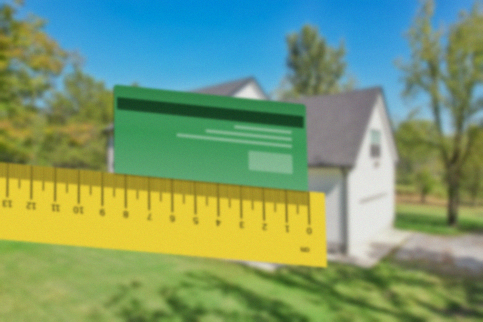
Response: 8.5; cm
